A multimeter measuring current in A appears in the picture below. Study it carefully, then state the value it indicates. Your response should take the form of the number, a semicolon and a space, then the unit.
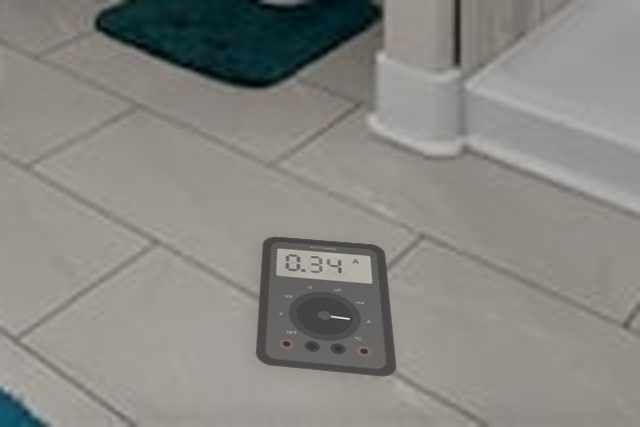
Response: 0.34; A
